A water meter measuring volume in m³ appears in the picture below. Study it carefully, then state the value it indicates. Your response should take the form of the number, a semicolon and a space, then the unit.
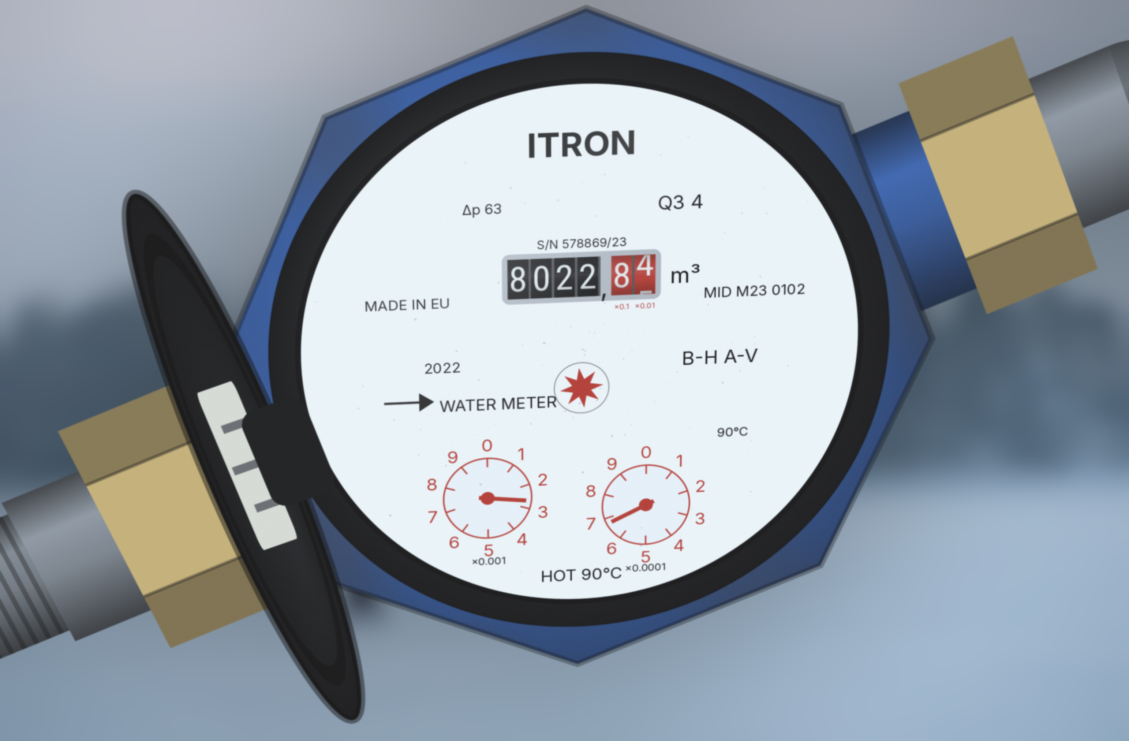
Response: 8022.8426; m³
